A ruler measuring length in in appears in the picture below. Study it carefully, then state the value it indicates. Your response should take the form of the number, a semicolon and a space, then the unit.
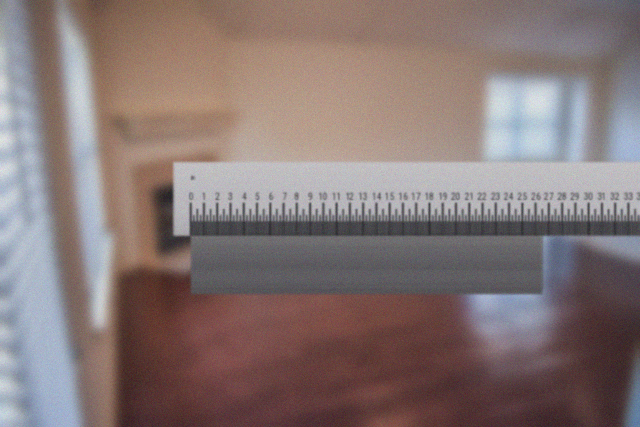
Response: 26.5; in
